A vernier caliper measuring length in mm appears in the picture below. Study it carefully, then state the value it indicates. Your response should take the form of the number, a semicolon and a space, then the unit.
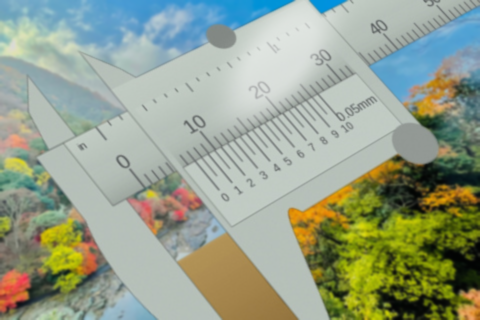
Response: 7.0; mm
